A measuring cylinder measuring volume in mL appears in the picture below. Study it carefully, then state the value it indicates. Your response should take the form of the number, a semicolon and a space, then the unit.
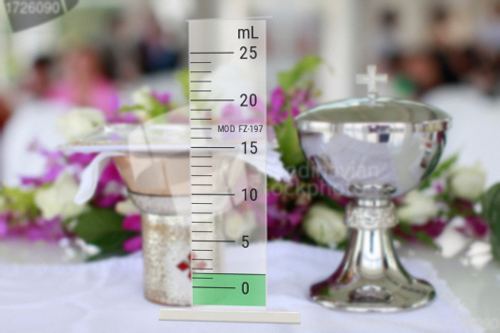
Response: 1.5; mL
